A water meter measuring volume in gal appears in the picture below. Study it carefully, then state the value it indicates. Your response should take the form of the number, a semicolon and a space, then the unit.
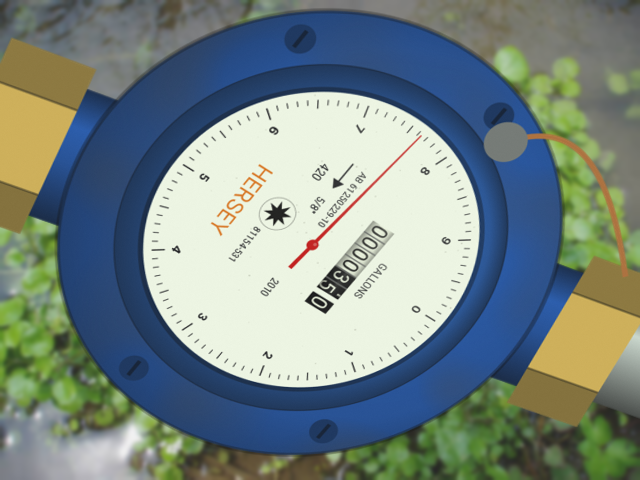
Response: 347.6; gal
